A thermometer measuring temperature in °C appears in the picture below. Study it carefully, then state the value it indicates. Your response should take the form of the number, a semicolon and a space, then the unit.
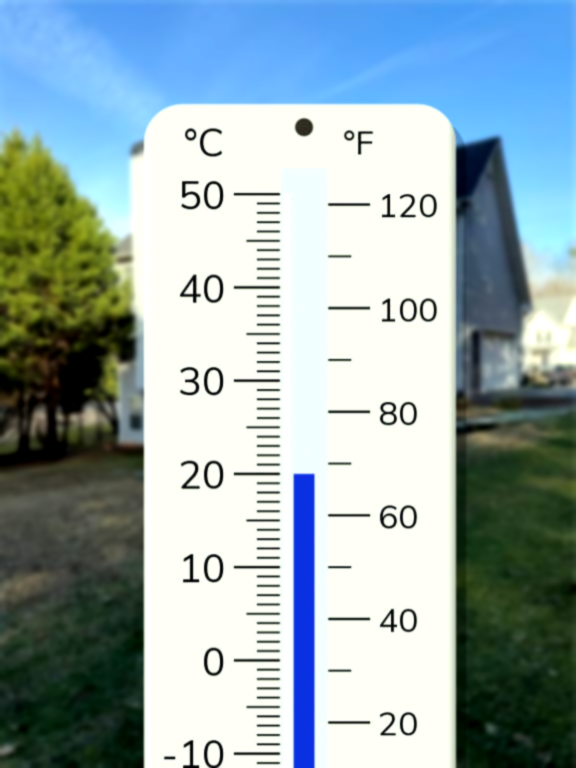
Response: 20; °C
